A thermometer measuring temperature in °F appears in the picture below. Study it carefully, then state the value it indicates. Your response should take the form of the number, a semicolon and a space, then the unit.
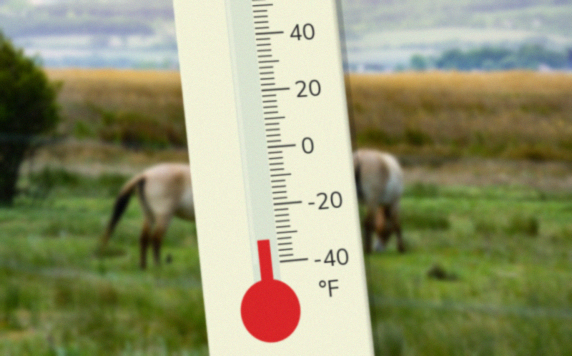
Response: -32; °F
